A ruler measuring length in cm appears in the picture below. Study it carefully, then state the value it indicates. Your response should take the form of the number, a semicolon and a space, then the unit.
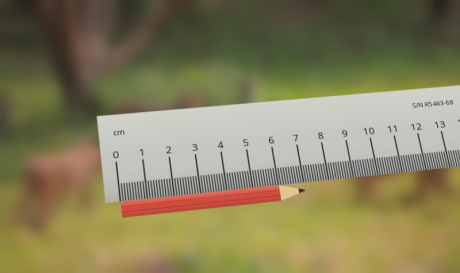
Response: 7; cm
